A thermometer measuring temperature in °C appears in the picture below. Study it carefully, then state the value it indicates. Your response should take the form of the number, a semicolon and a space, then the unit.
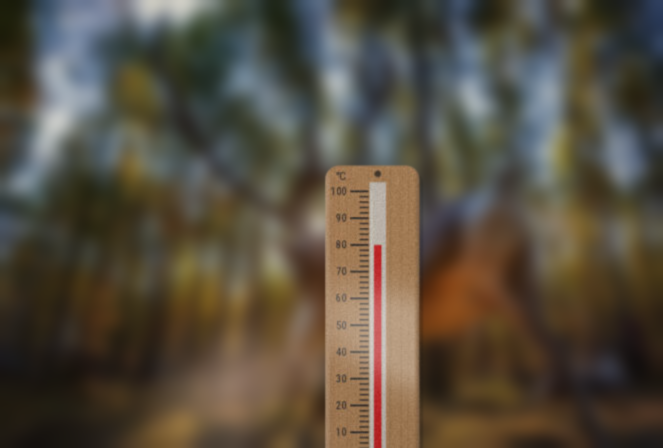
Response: 80; °C
